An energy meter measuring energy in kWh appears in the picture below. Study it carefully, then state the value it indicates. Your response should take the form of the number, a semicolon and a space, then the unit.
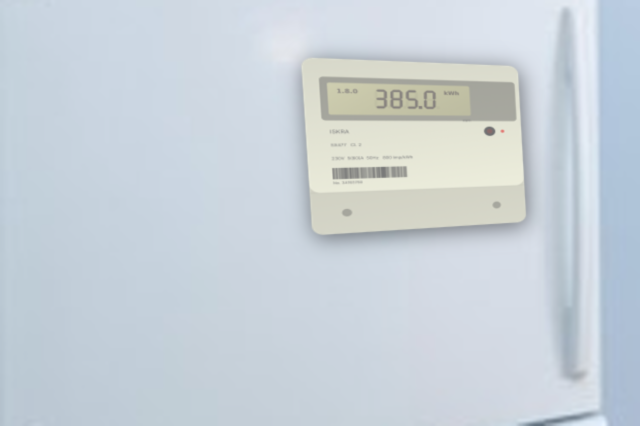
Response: 385.0; kWh
